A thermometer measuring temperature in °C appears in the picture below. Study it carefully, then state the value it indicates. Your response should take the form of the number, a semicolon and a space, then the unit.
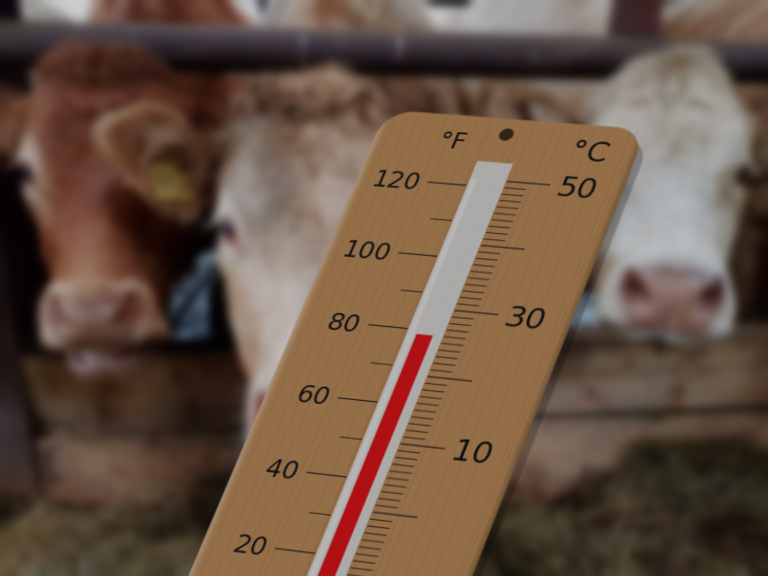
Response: 26; °C
